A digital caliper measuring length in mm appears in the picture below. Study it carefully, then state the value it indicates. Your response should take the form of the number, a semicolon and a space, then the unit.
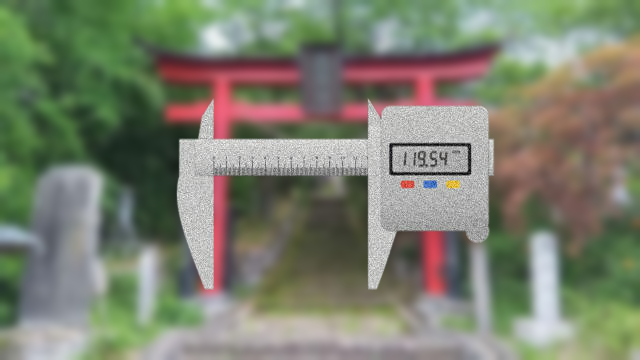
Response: 119.54; mm
